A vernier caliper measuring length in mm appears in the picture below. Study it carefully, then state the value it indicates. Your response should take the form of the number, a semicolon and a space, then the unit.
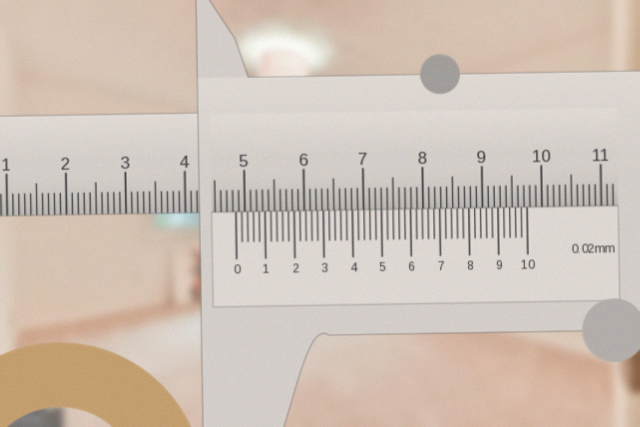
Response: 48.5; mm
